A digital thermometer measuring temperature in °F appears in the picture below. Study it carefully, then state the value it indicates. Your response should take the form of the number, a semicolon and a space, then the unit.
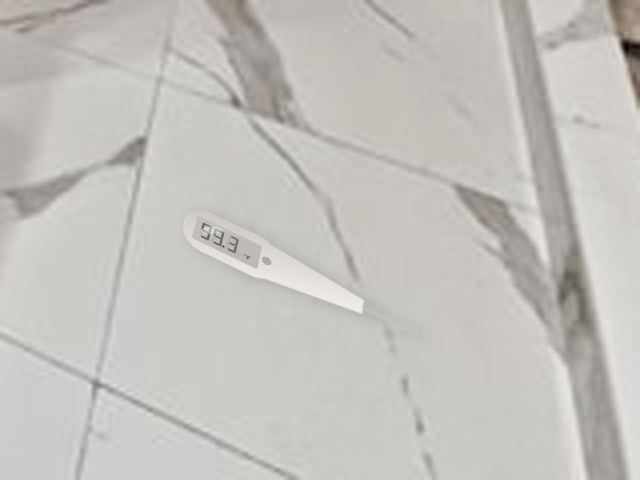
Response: 99.3; °F
